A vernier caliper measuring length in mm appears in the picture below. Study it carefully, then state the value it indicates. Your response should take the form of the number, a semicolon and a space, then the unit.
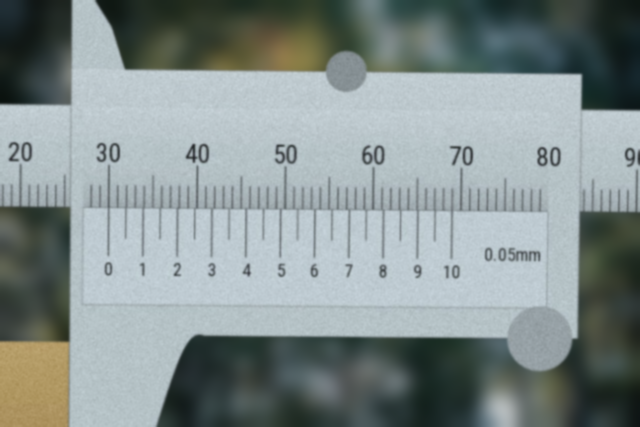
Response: 30.0; mm
